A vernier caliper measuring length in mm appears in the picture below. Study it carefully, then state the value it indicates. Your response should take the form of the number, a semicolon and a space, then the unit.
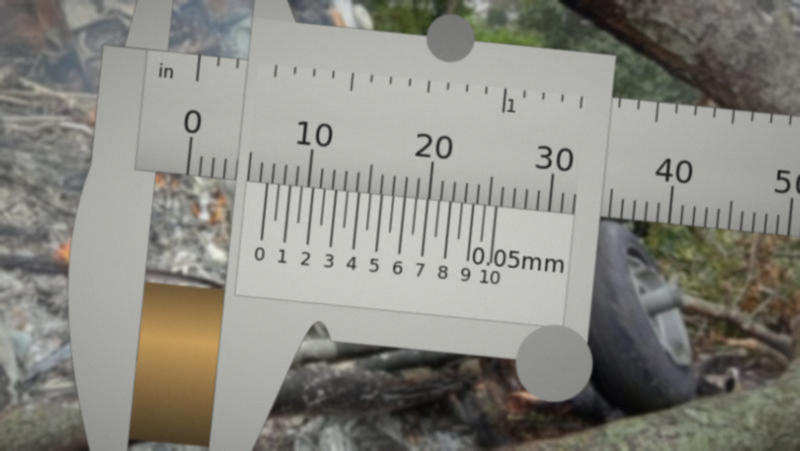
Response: 6.6; mm
